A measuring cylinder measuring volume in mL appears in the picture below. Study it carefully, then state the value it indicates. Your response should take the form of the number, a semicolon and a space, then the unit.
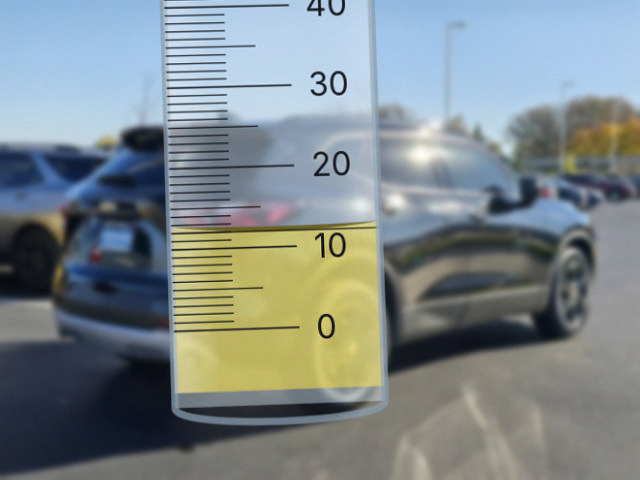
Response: 12; mL
